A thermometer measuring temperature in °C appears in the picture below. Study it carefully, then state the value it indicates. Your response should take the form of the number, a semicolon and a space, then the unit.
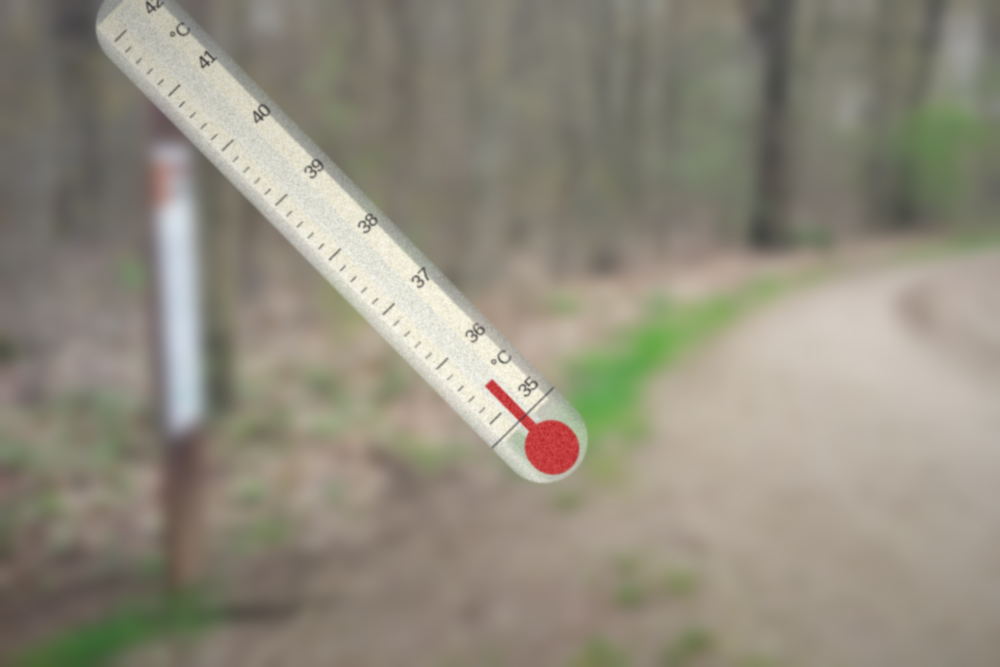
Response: 35.4; °C
